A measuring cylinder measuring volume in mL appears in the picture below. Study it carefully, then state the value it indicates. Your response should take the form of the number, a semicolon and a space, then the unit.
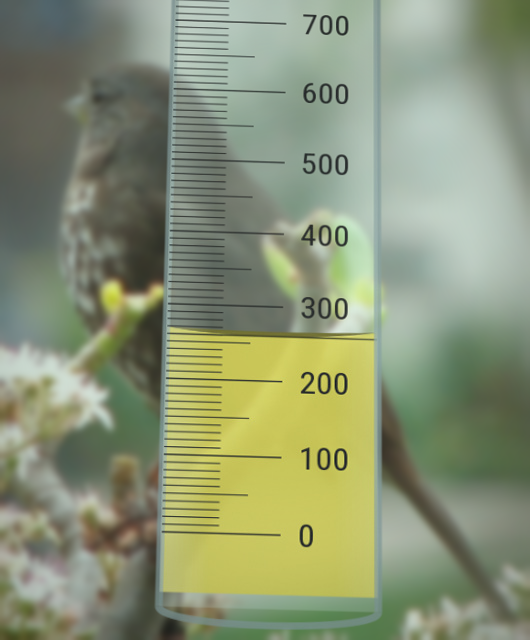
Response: 260; mL
